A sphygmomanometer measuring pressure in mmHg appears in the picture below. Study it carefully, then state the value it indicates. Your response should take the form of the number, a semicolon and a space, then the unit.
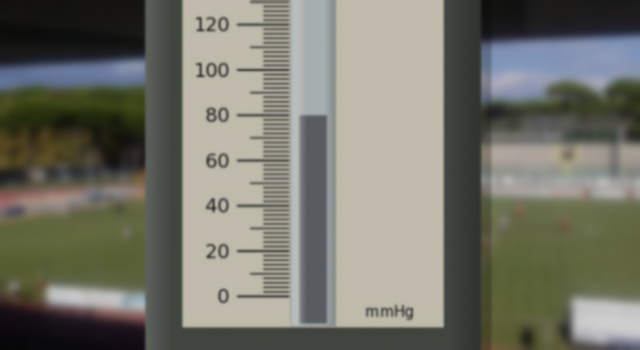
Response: 80; mmHg
